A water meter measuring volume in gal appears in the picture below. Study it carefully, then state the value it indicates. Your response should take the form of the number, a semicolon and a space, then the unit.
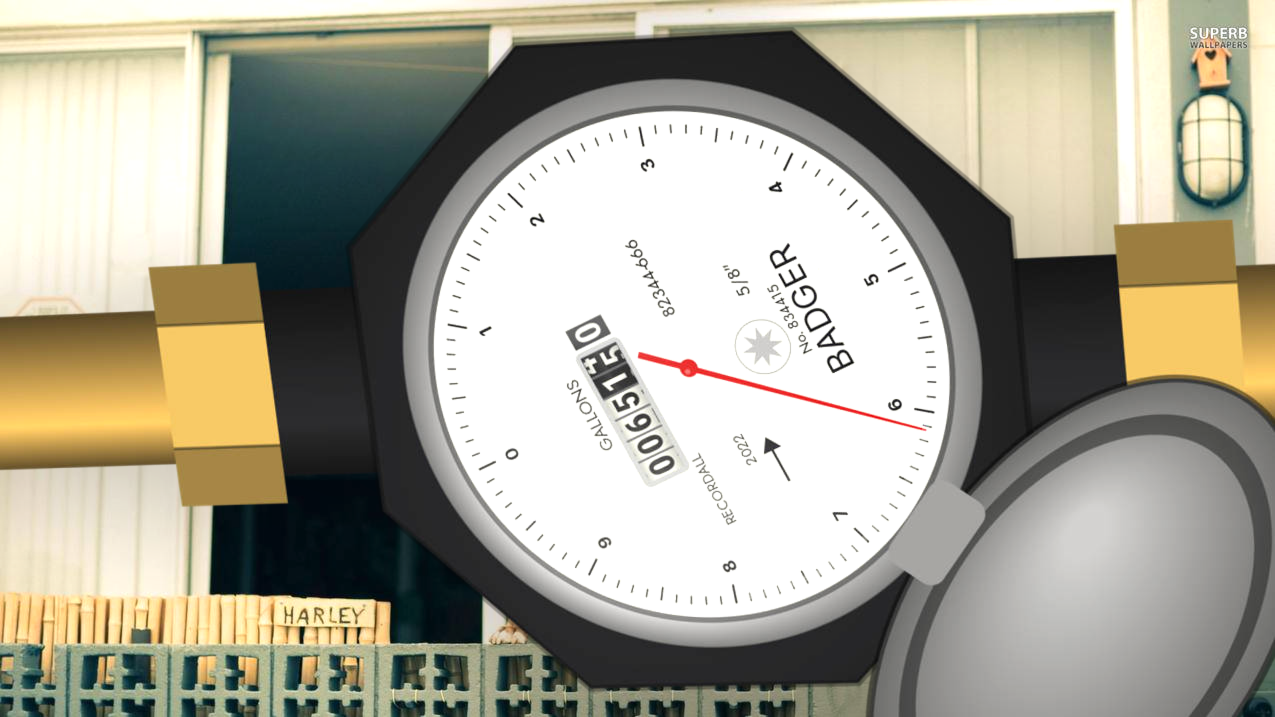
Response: 65146.1; gal
